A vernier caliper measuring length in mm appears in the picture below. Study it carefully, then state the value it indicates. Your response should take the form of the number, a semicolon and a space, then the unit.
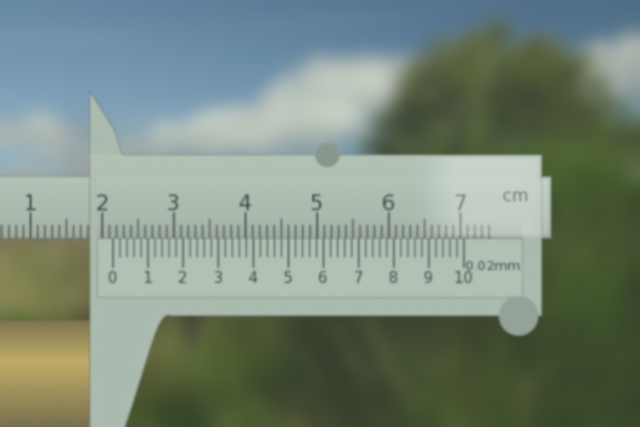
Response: 21.5; mm
